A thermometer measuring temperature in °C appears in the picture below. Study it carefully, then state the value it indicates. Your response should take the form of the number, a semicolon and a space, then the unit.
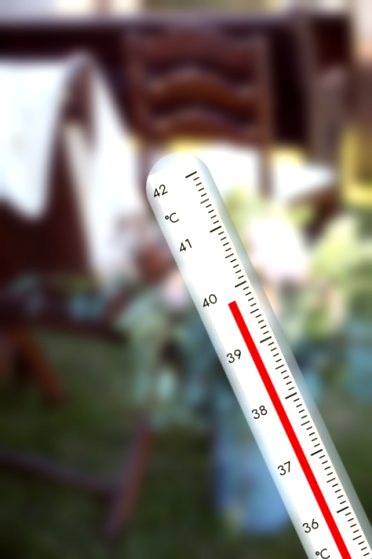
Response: 39.8; °C
